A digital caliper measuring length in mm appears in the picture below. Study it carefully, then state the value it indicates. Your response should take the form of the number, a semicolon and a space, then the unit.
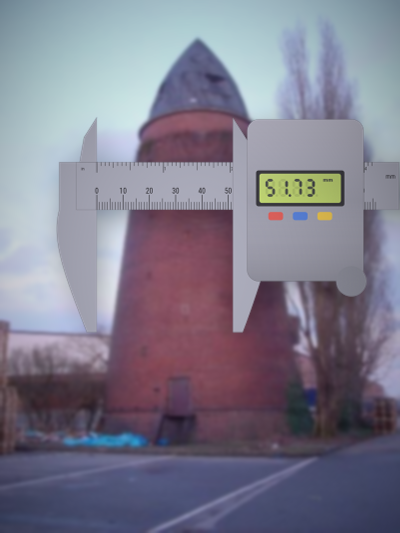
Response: 51.73; mm
